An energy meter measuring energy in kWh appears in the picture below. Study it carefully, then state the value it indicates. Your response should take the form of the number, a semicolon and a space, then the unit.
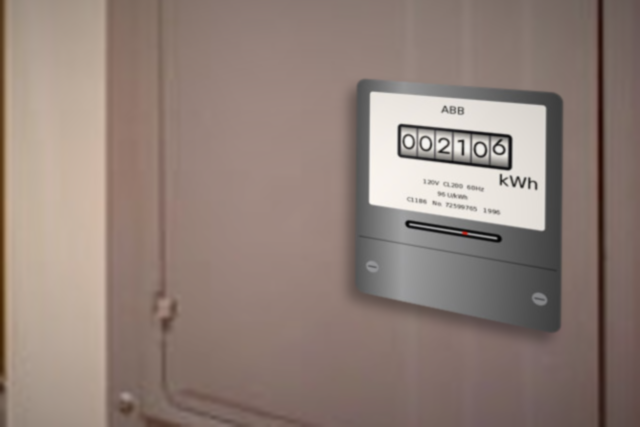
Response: 2106; kWh
